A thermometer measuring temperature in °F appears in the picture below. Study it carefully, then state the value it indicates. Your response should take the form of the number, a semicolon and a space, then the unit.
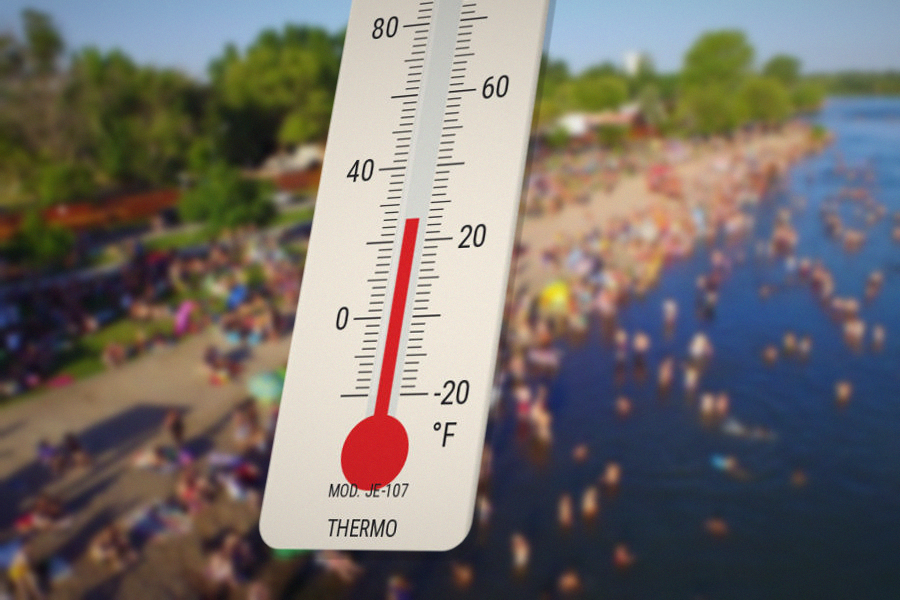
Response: 26; °F
